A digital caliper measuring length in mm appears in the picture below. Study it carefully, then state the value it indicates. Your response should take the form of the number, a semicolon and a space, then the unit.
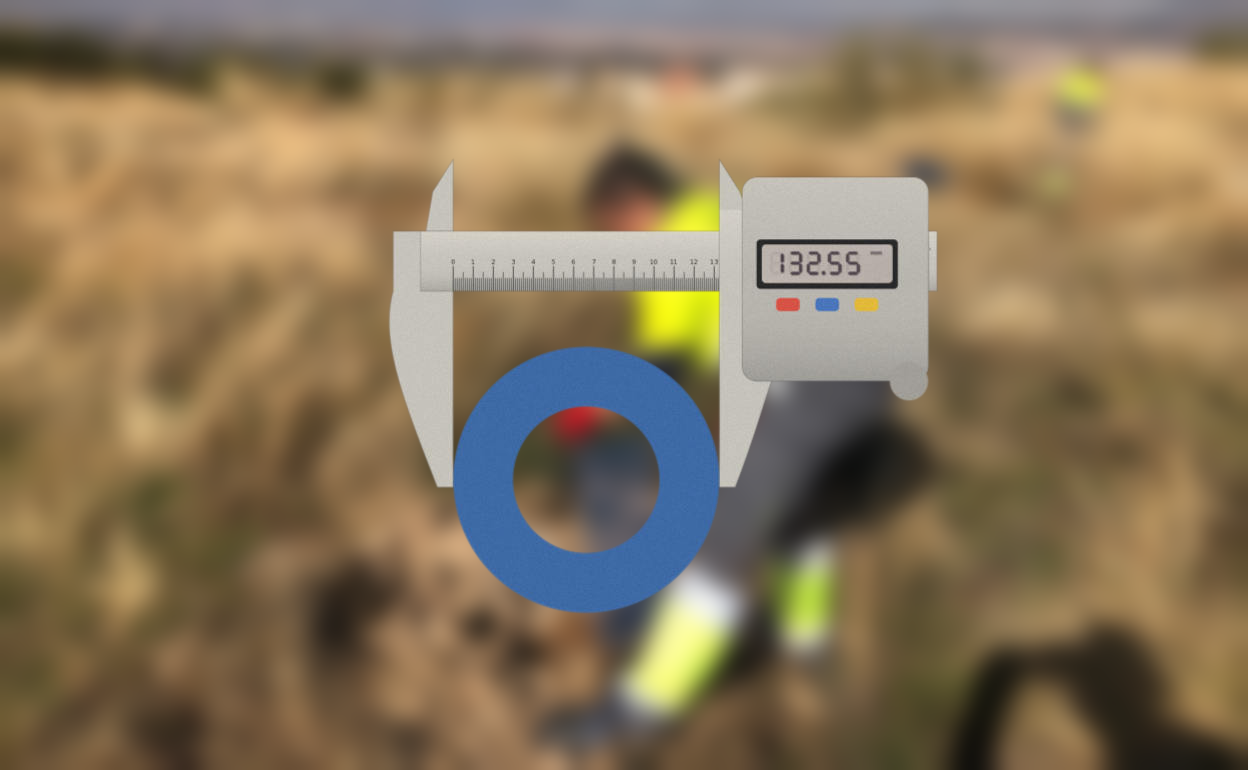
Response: 132.55; mm
